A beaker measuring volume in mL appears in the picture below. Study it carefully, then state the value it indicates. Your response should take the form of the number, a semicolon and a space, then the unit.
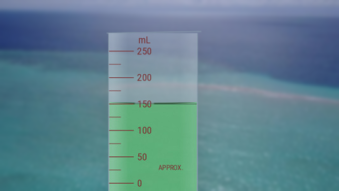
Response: 150; mL
